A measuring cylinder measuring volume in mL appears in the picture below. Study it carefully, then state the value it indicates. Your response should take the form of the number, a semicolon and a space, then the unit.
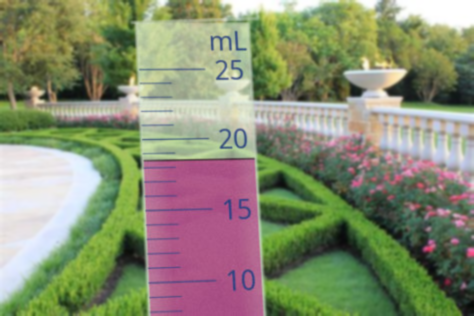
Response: 18.5; mL
